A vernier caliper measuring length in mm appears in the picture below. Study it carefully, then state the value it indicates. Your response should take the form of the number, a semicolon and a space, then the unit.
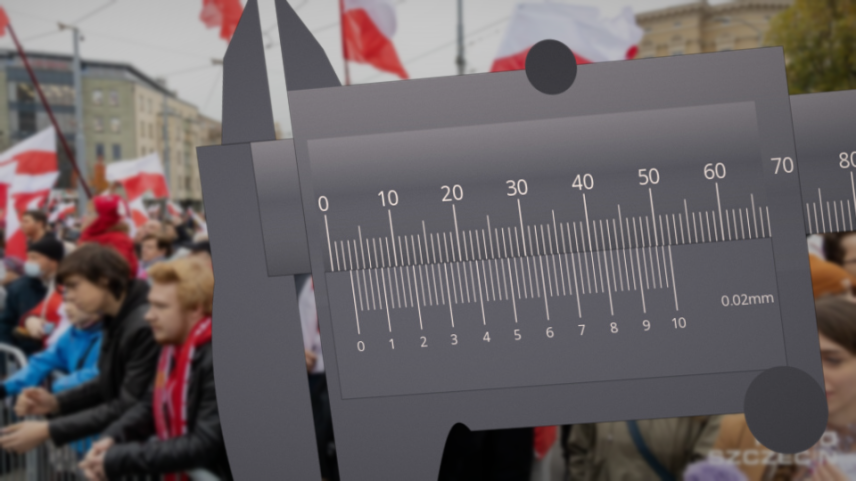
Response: 2.8; mm
